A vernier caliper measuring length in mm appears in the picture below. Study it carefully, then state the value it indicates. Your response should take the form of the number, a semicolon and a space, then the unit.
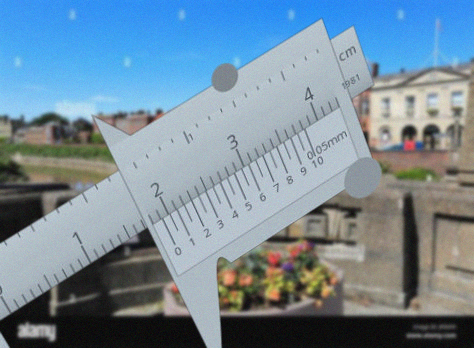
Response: 19.2; mm
